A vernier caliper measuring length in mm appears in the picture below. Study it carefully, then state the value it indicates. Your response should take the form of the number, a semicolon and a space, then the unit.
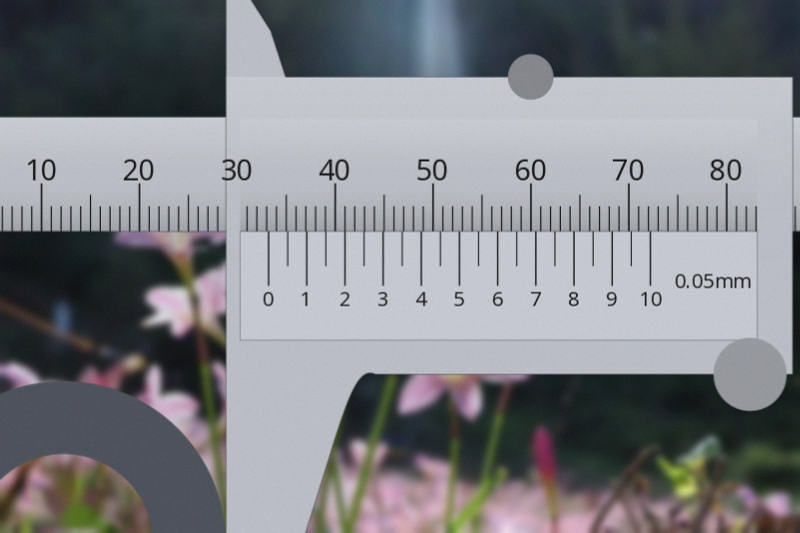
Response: 33.2; mm
